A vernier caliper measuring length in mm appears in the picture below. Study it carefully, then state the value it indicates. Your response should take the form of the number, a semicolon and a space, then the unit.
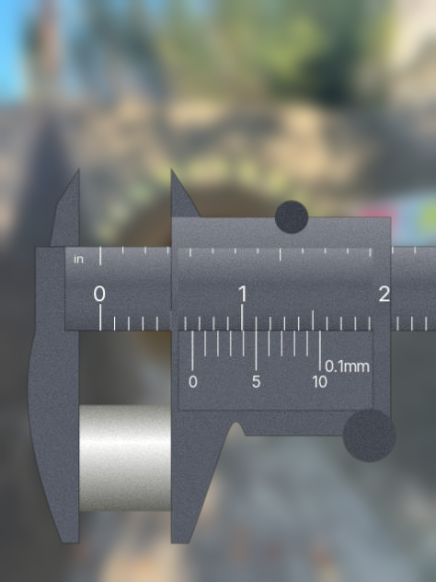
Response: 6.5; mm
